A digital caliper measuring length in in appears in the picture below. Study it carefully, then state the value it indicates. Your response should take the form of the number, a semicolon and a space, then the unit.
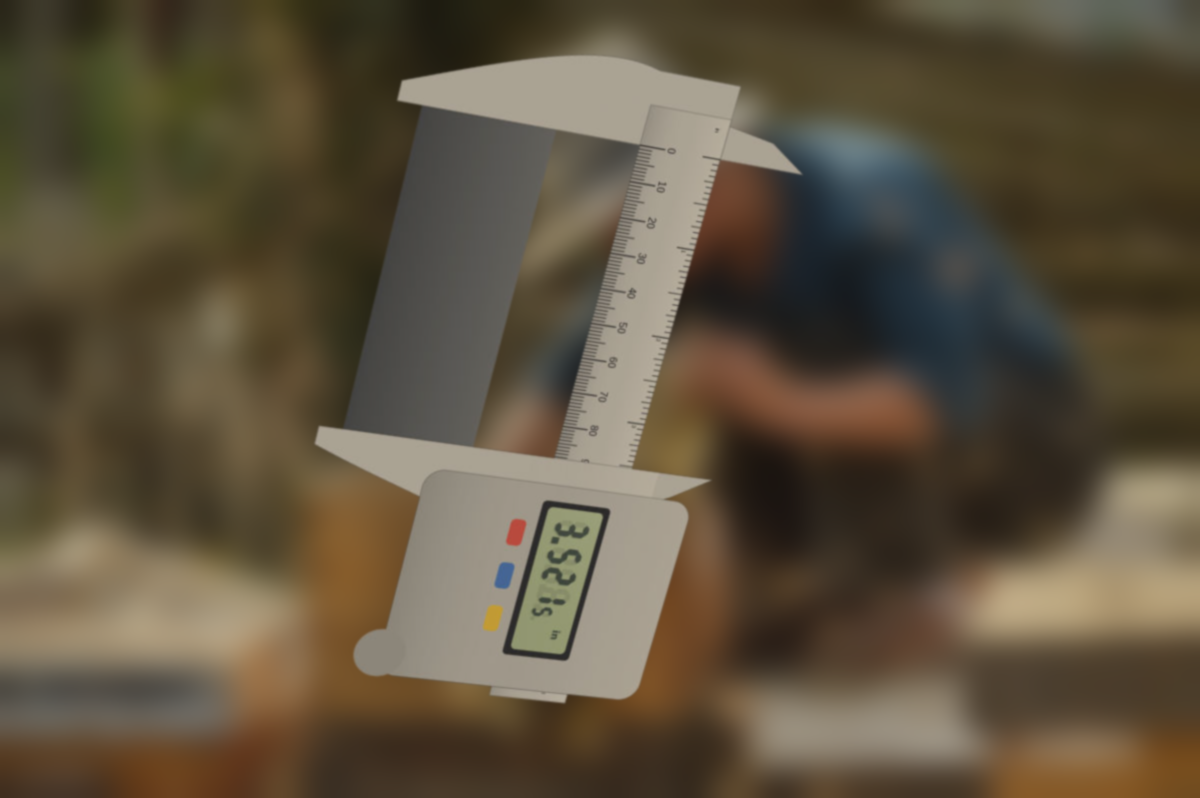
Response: 3.5215; in
